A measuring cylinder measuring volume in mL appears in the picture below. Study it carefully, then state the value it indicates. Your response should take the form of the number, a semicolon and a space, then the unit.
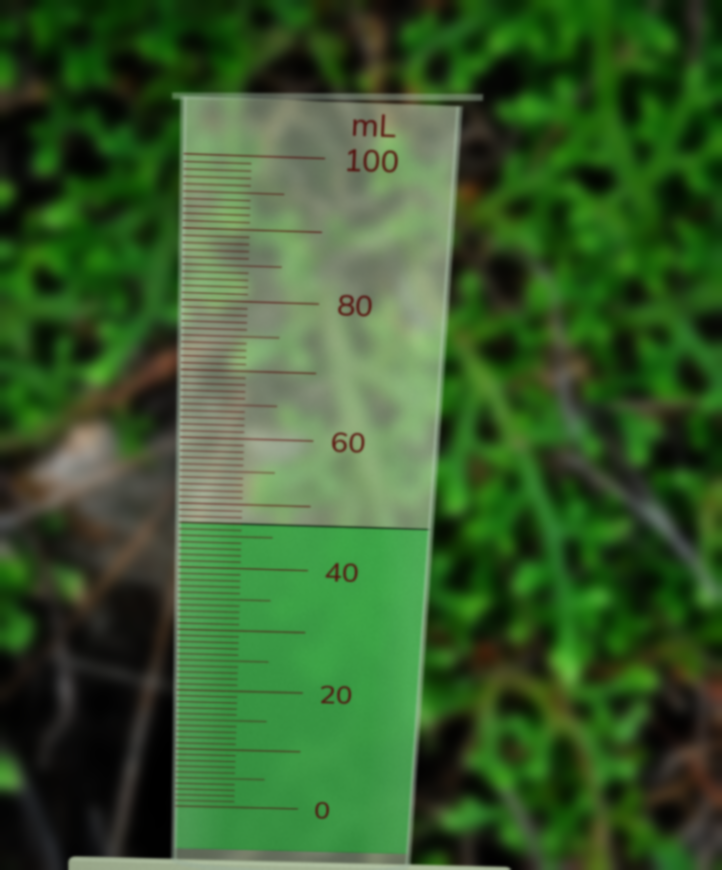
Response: 47; mL
